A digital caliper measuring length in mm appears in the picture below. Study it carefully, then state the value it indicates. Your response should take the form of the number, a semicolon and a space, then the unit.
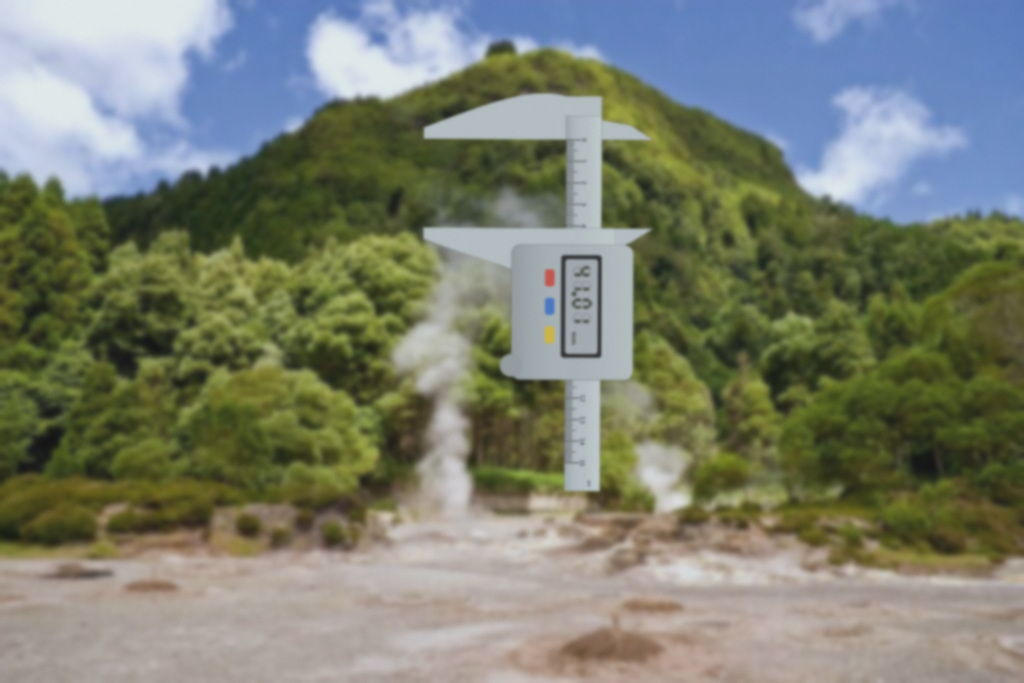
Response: 41.01; mm
